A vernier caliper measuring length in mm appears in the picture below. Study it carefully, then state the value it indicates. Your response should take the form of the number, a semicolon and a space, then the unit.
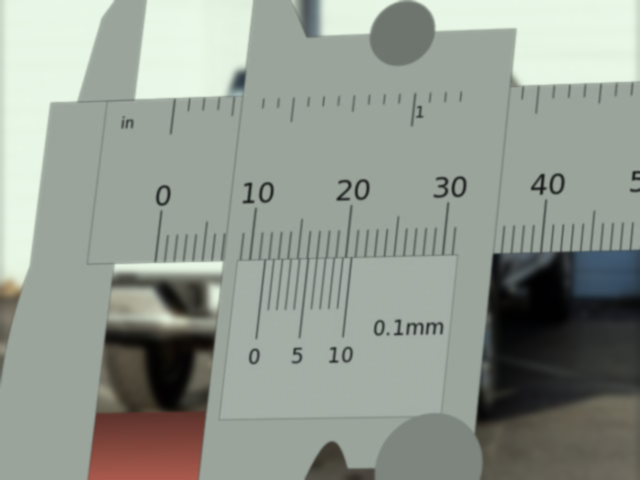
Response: 11.6; mm
